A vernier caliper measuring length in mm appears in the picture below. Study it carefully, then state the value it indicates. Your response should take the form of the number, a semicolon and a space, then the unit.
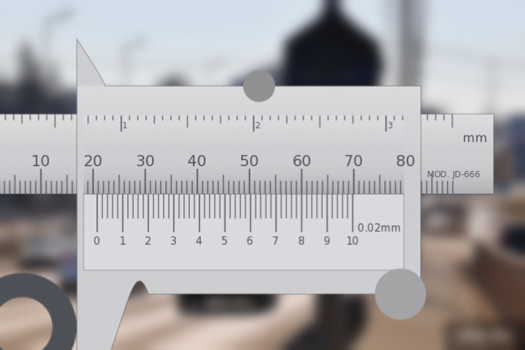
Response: 20.8; mm
